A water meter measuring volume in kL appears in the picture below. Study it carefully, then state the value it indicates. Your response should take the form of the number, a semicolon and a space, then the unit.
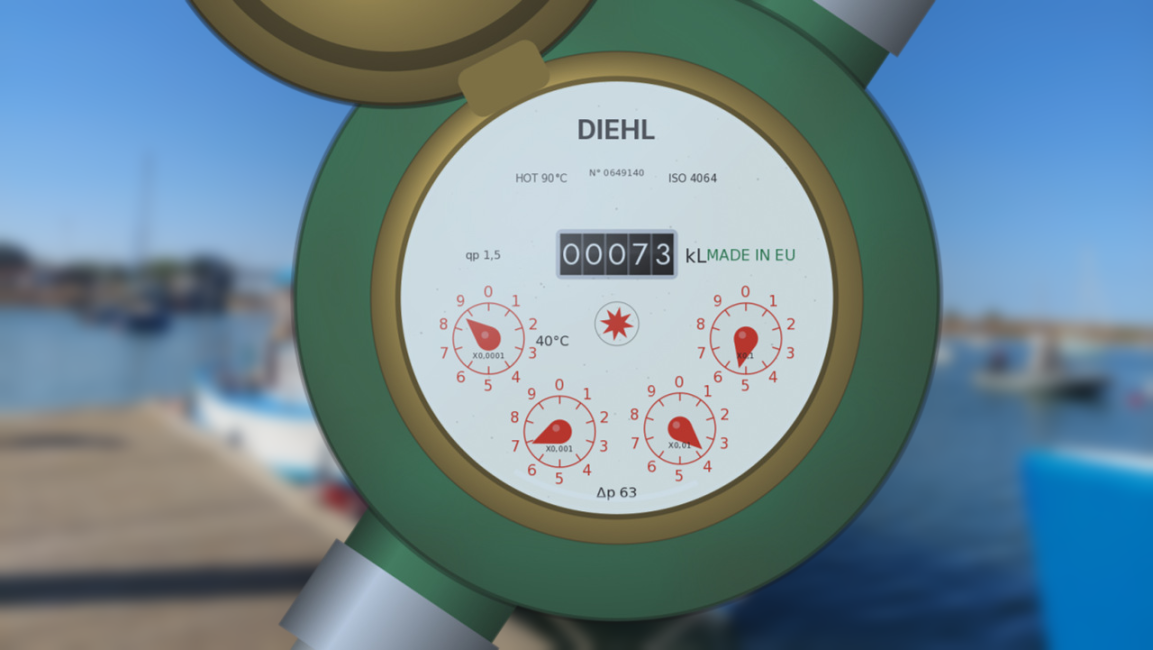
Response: 73.5368; kL
